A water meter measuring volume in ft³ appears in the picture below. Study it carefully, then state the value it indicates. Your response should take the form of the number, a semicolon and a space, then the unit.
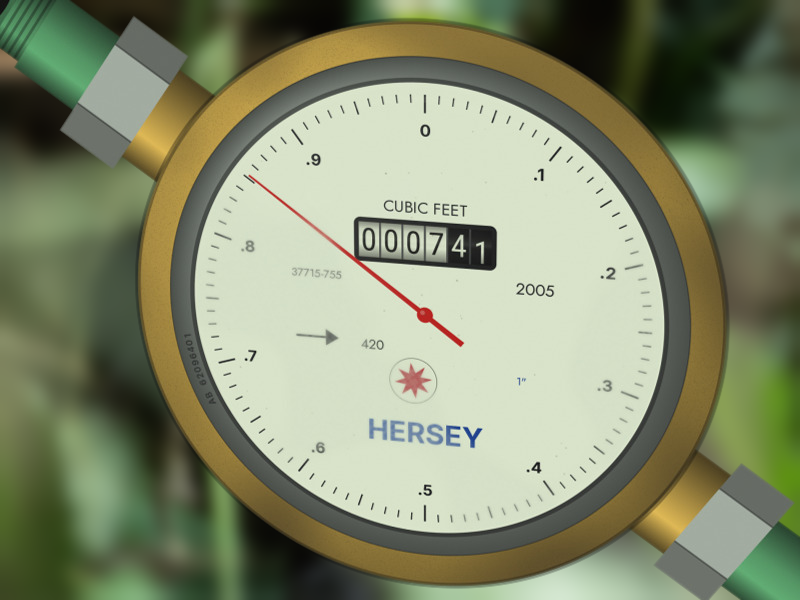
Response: 740.85; ft³
